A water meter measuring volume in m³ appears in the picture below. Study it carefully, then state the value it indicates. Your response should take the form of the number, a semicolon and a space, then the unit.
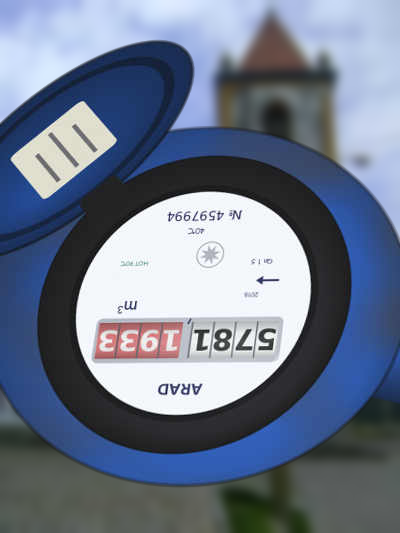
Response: 5781.1933; m³
